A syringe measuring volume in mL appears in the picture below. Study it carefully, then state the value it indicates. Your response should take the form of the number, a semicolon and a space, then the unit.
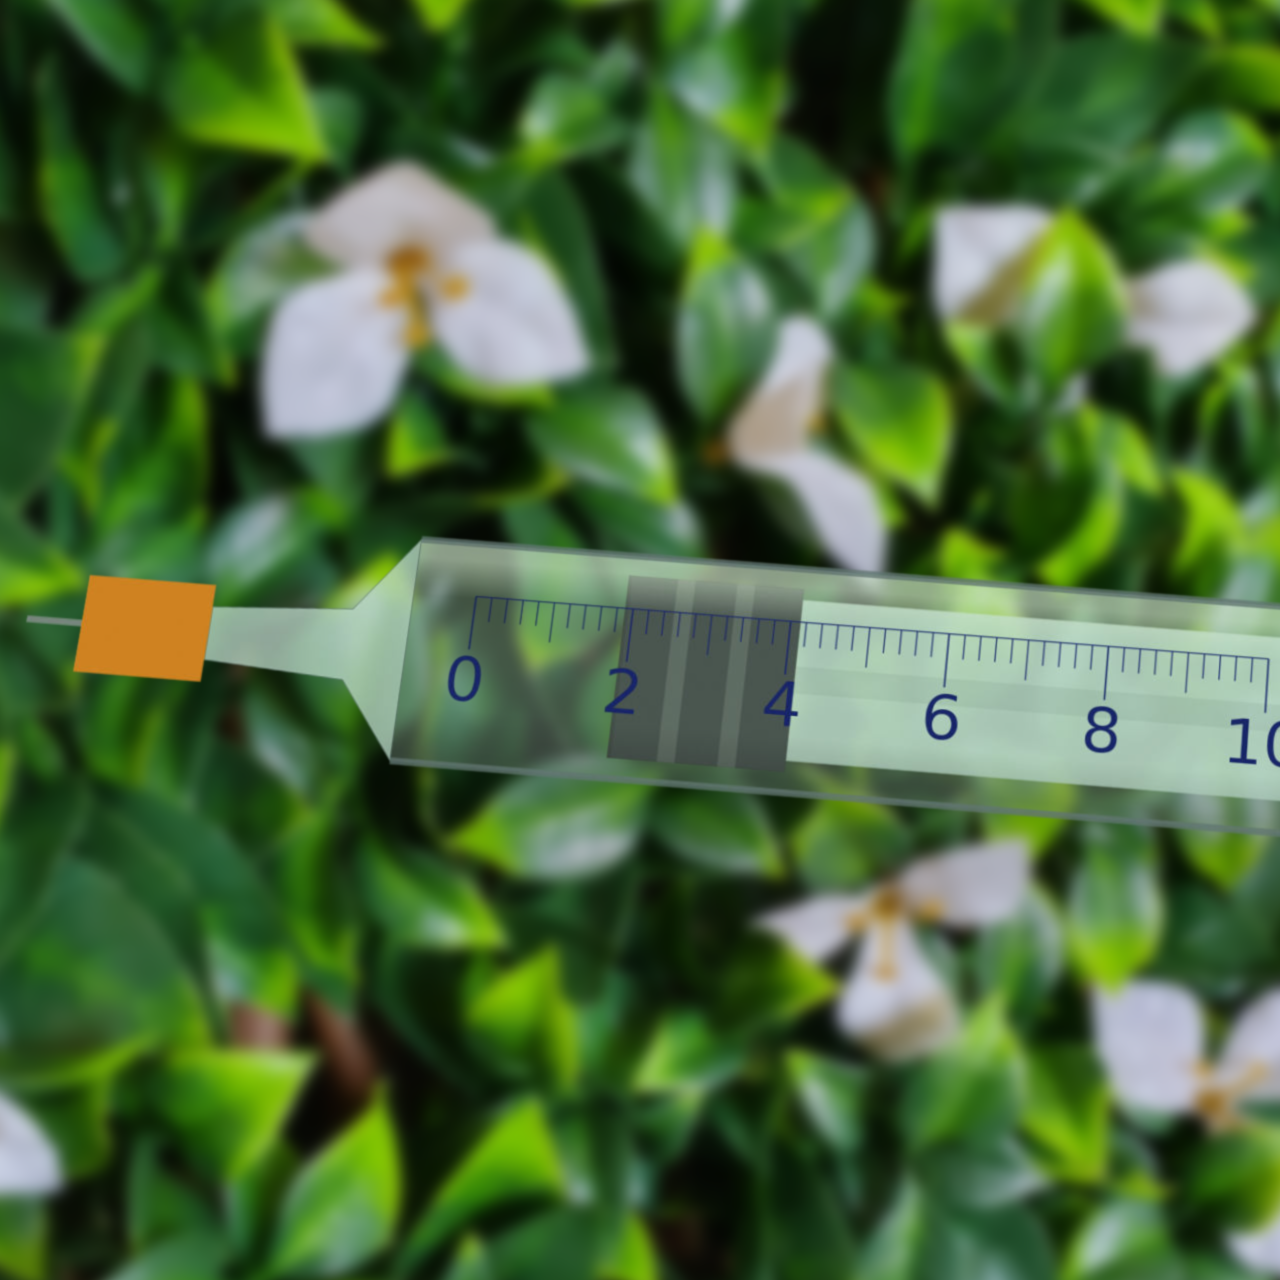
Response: 1.9; mL
